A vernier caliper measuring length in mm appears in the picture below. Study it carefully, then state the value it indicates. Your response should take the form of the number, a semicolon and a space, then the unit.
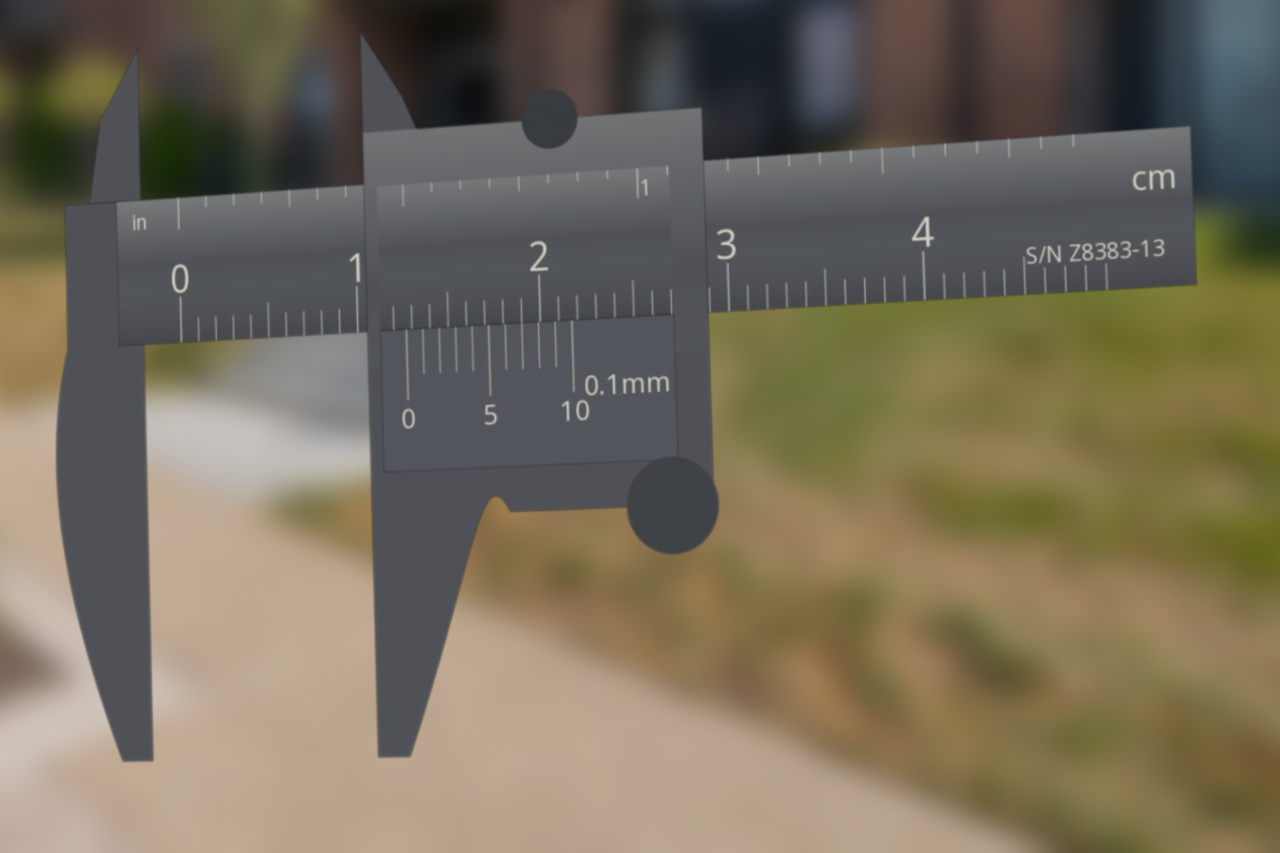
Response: 12.7; mm
